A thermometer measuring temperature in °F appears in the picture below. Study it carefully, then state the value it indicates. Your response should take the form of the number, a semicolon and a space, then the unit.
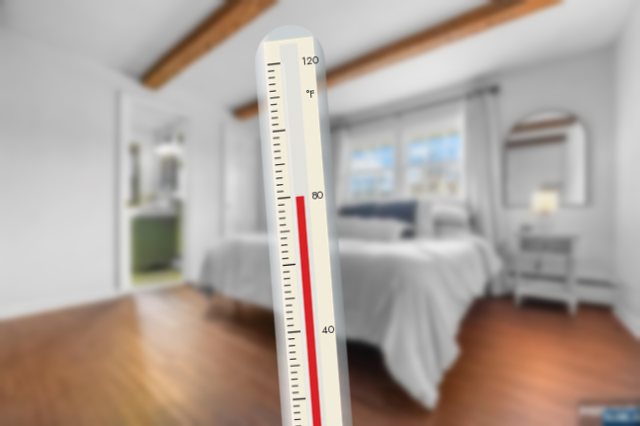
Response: 80; °F
